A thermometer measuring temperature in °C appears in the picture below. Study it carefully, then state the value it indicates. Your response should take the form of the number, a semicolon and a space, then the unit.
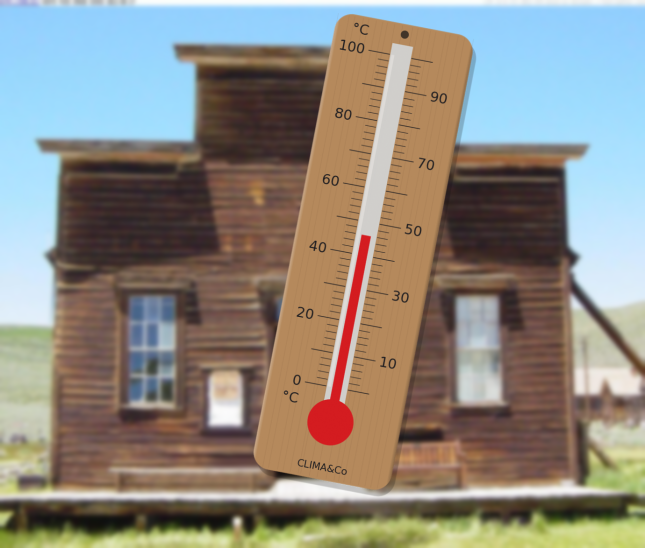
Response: 46; °C
